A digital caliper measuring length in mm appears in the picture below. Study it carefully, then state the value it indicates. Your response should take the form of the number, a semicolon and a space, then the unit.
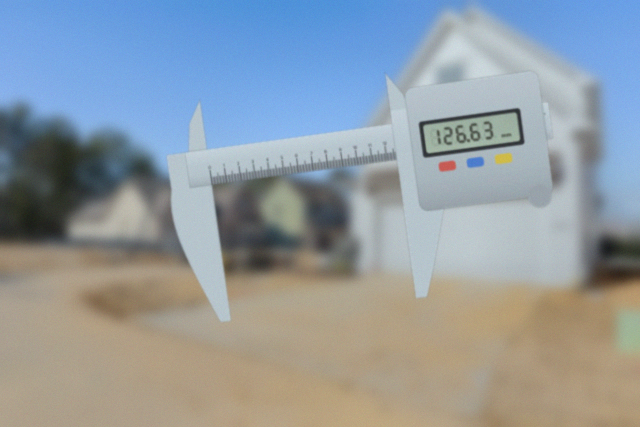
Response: 126.63; mm
